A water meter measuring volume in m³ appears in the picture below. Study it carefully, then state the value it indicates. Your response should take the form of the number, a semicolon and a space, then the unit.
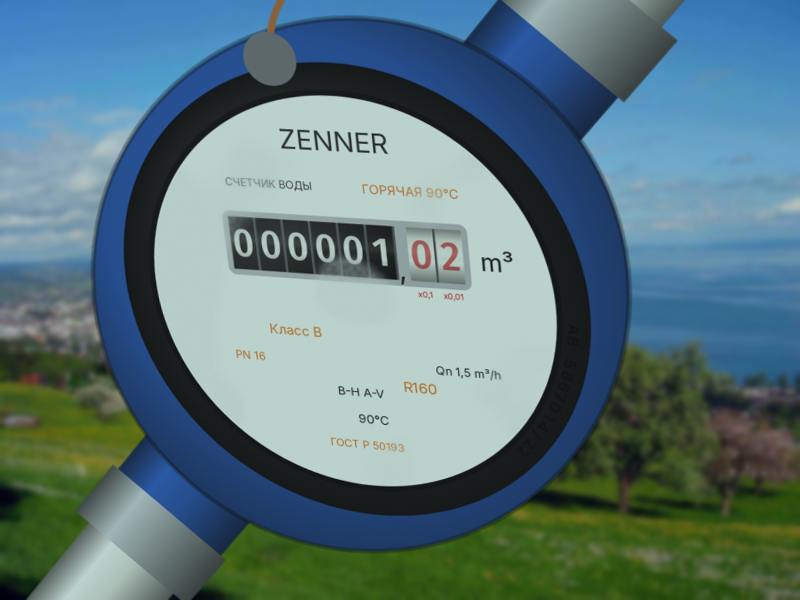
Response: 1.02; m³
